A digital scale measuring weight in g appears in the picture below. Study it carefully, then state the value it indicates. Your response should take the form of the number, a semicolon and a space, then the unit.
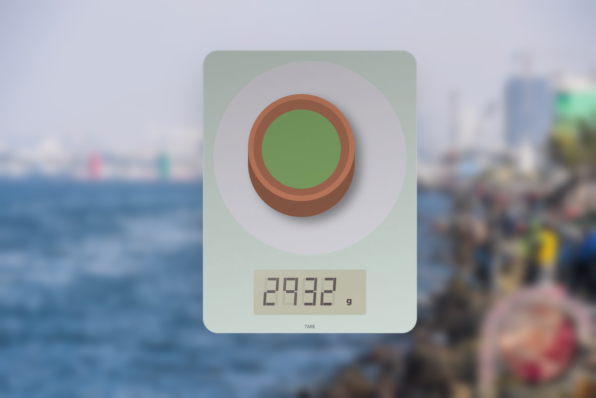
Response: 2932; g
